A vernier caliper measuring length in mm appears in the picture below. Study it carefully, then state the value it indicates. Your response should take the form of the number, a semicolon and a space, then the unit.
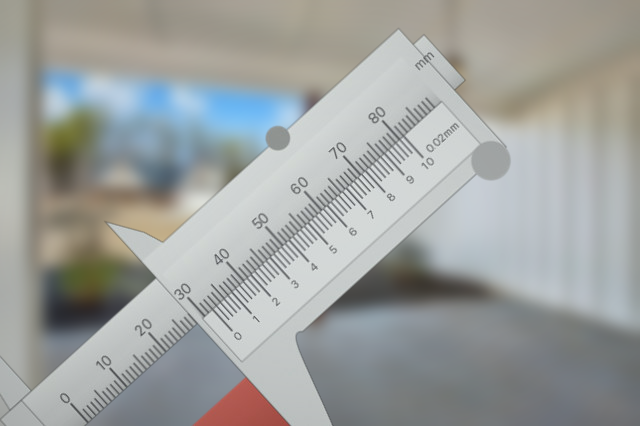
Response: 32.0; mm
